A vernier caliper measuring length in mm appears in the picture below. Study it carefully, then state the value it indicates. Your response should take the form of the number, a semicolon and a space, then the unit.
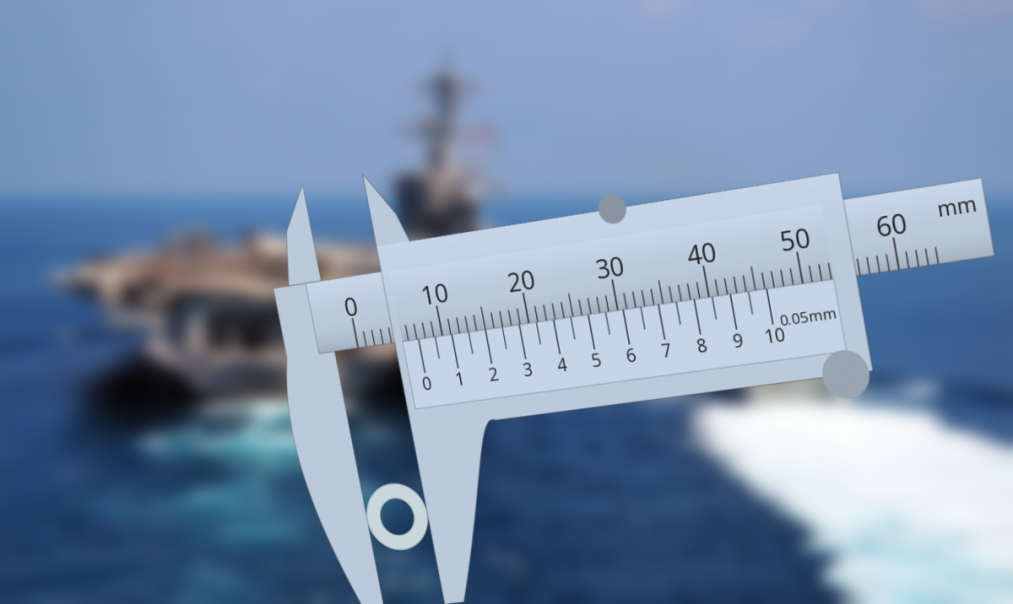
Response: 7.2; mm
